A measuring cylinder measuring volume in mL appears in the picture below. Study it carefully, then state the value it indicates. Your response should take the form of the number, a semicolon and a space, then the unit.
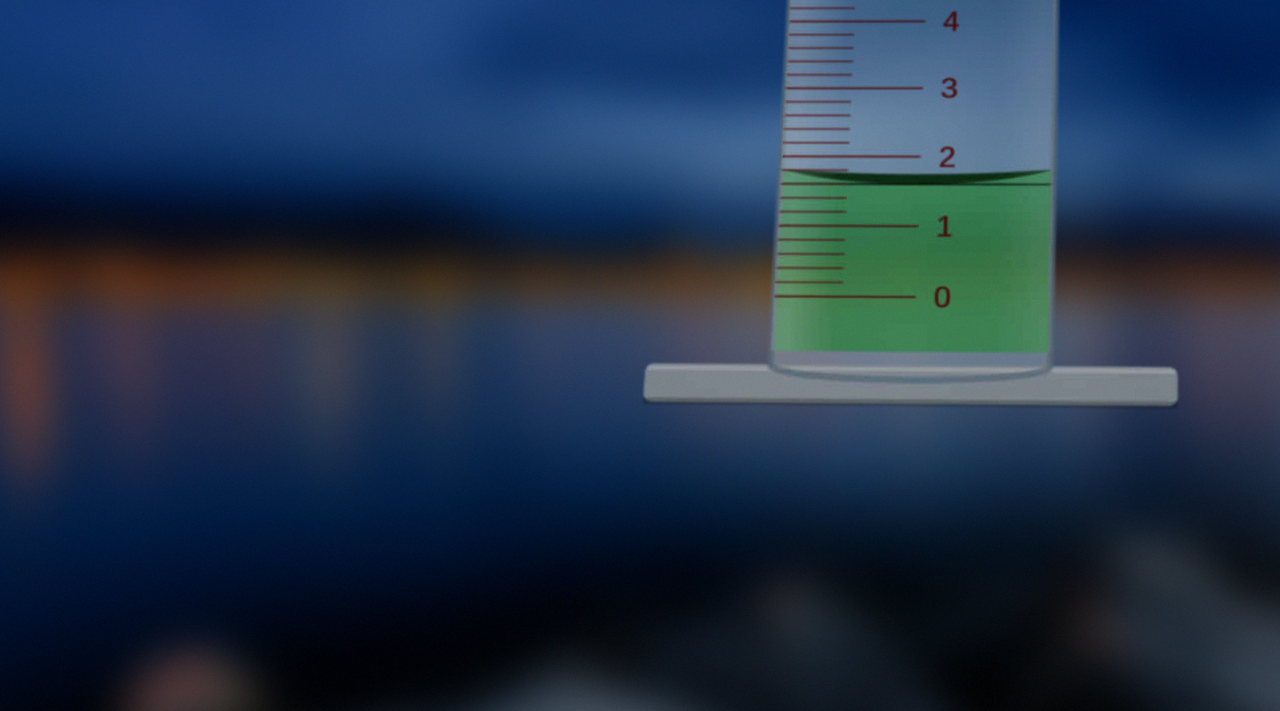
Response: 1.6; mL
